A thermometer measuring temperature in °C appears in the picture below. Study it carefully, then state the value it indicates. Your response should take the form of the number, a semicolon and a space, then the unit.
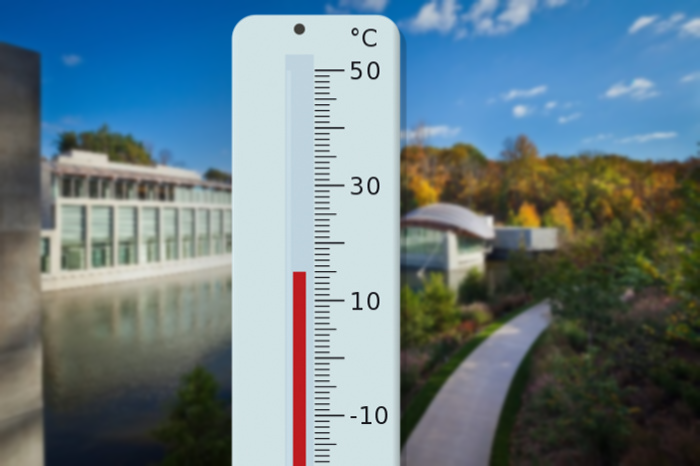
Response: 15; °C
